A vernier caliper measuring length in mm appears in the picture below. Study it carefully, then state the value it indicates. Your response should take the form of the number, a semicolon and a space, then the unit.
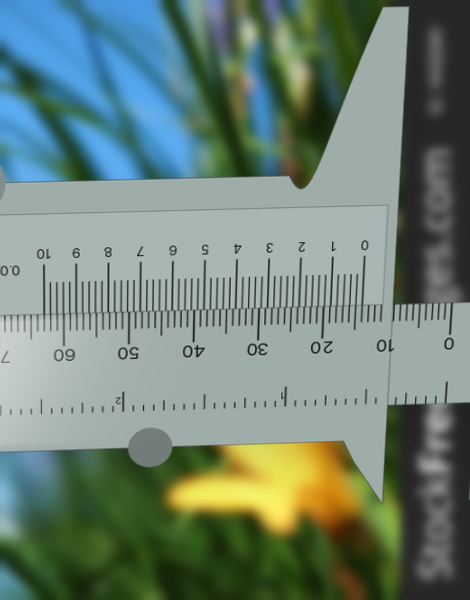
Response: 14.0; mm
